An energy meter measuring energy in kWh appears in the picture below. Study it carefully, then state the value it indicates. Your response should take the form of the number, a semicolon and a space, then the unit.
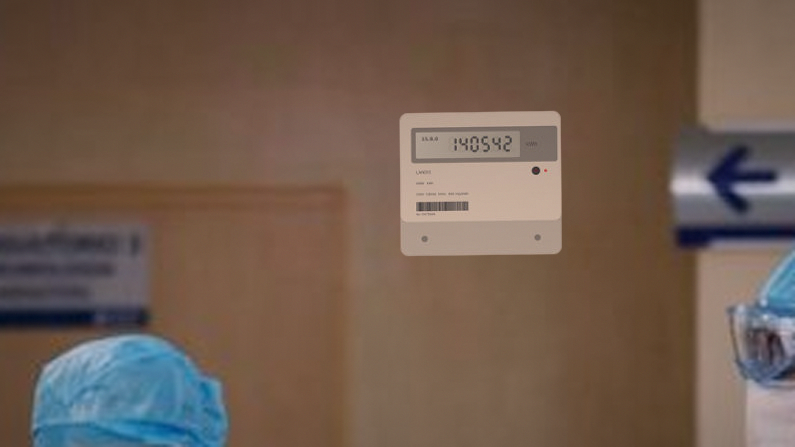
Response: 140542; kWh
